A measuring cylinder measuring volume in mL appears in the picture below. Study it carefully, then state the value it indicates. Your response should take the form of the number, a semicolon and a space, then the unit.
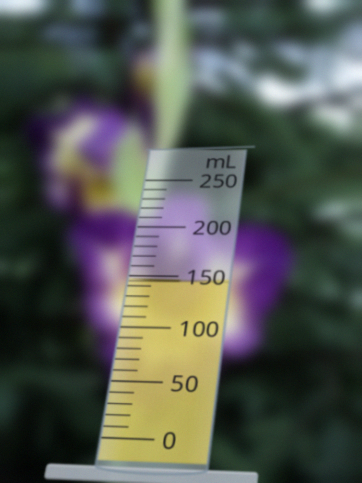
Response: 145; mL
